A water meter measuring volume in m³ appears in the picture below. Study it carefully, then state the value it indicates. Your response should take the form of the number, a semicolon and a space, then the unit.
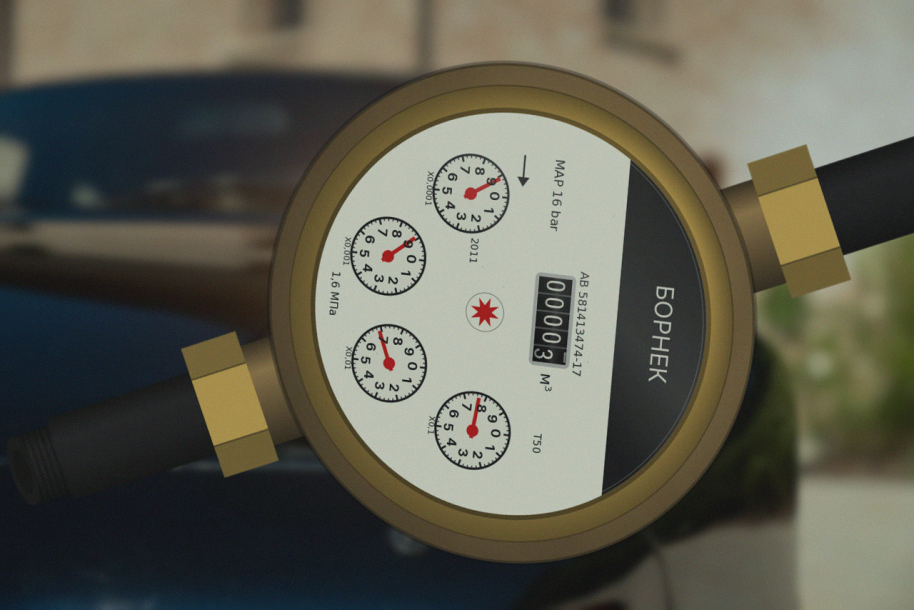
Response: 2.7689; m³
